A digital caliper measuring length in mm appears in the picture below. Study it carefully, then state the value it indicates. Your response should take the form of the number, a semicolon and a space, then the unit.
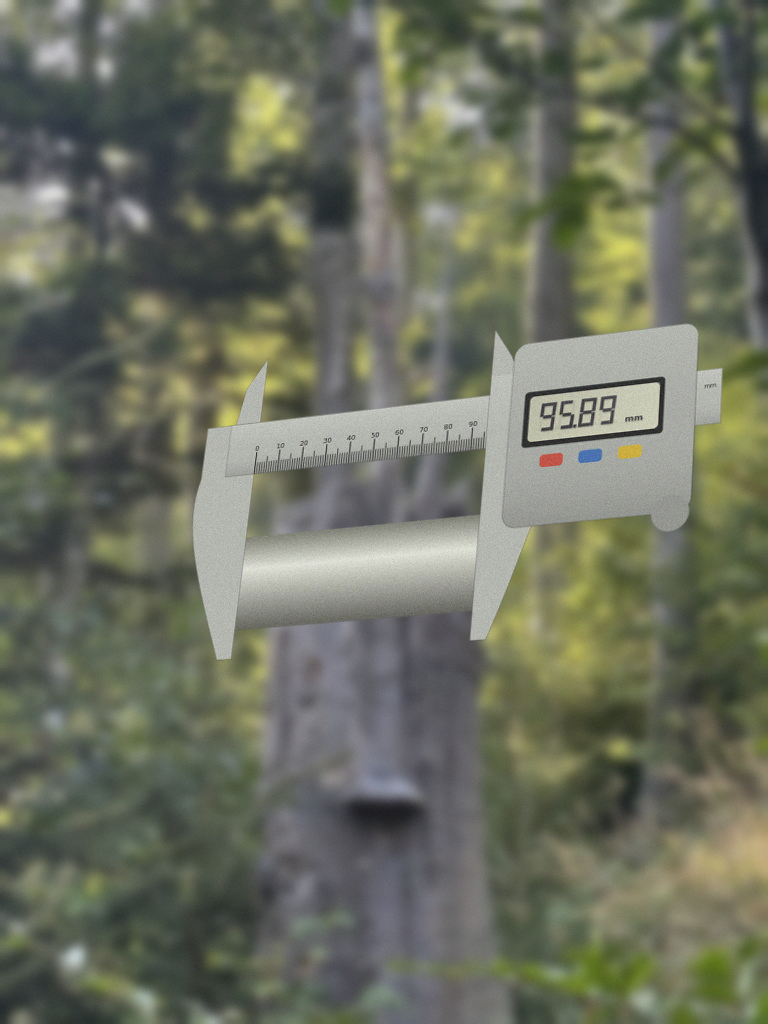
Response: 95.89; mm
